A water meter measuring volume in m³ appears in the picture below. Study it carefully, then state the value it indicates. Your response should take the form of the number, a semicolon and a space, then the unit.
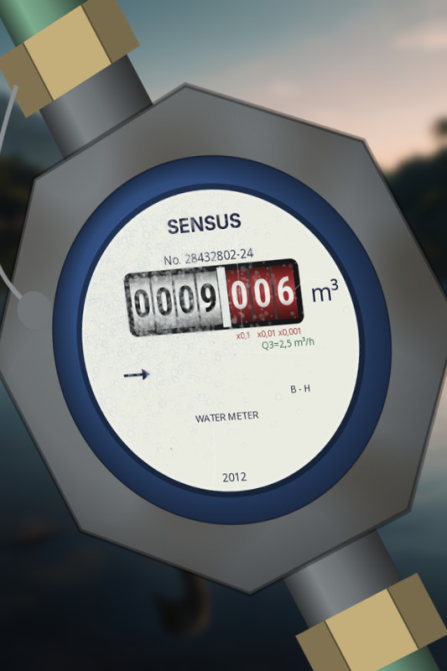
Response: 9.006; m³
